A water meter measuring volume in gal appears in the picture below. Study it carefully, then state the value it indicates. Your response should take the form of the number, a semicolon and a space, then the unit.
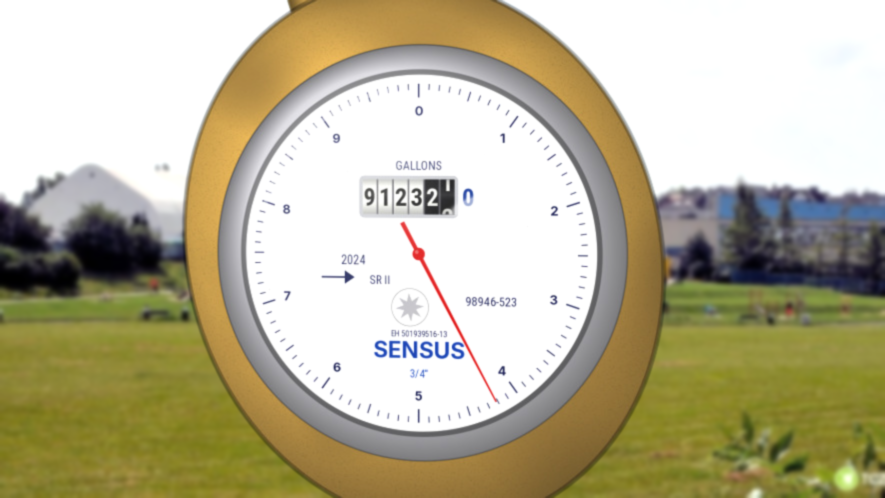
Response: 9123214.2; gal
